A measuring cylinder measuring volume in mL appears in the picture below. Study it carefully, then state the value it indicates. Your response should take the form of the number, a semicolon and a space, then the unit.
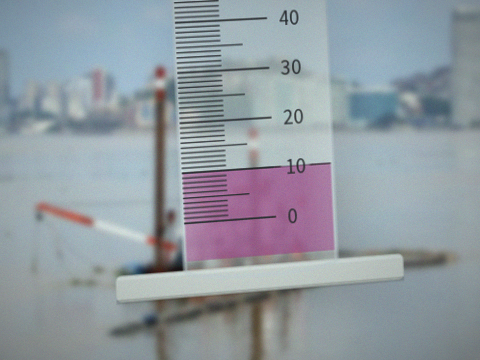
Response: 10; mL
